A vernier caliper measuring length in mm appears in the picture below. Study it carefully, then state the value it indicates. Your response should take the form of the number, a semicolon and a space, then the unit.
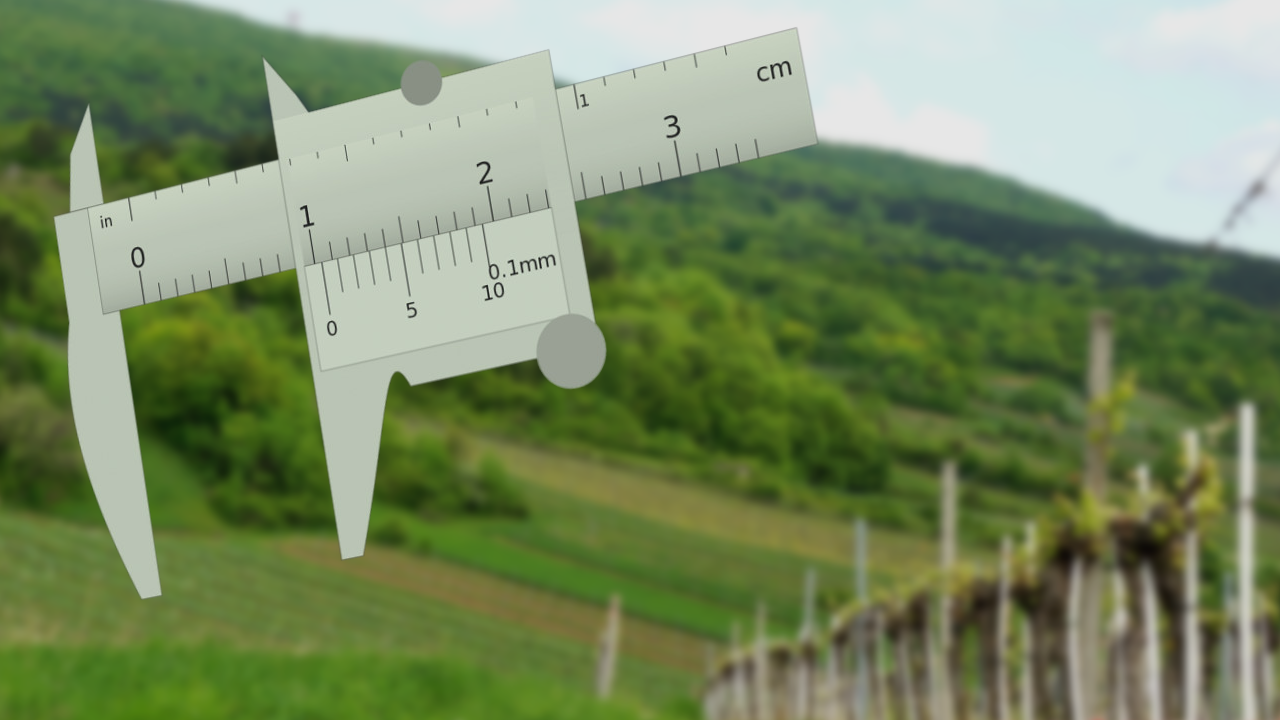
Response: 10.4; mm
